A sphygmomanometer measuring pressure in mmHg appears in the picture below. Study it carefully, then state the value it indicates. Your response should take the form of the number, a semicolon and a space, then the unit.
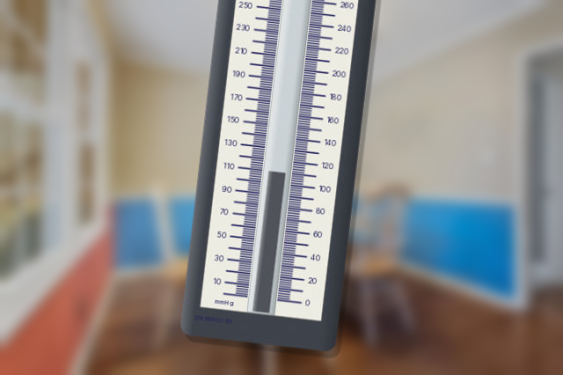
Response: 110; mmHg
